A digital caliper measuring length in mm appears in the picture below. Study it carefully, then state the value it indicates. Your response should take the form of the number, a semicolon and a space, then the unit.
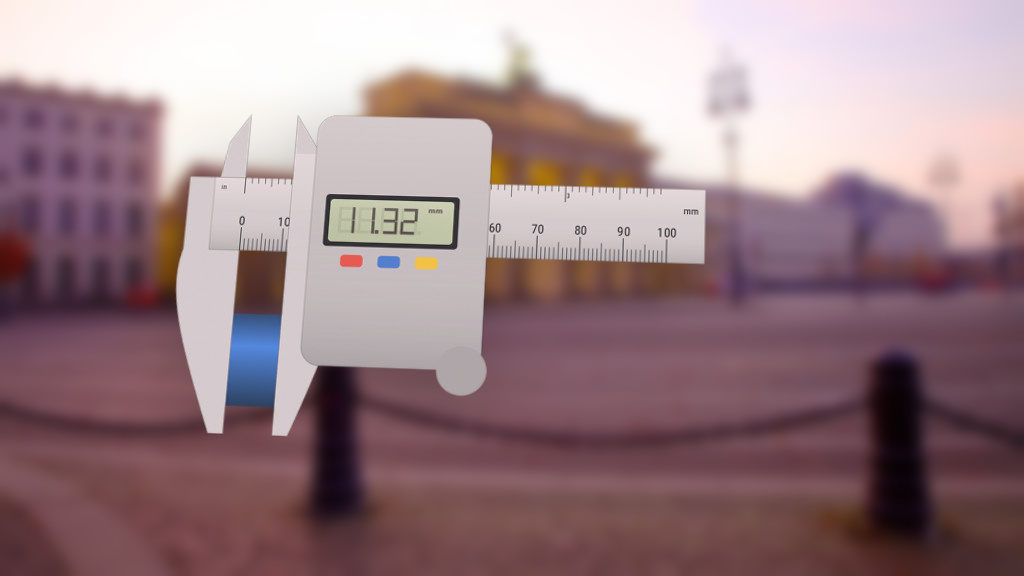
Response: 11.32; mm
